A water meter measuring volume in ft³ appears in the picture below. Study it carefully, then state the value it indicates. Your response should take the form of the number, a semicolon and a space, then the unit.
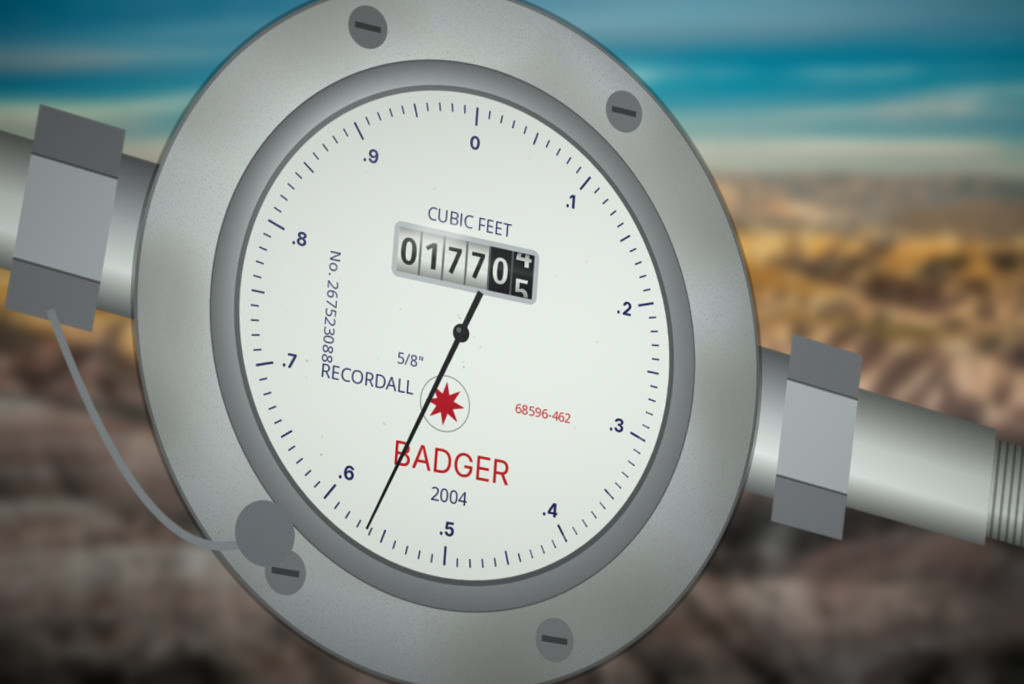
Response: 17704.56; ft³
